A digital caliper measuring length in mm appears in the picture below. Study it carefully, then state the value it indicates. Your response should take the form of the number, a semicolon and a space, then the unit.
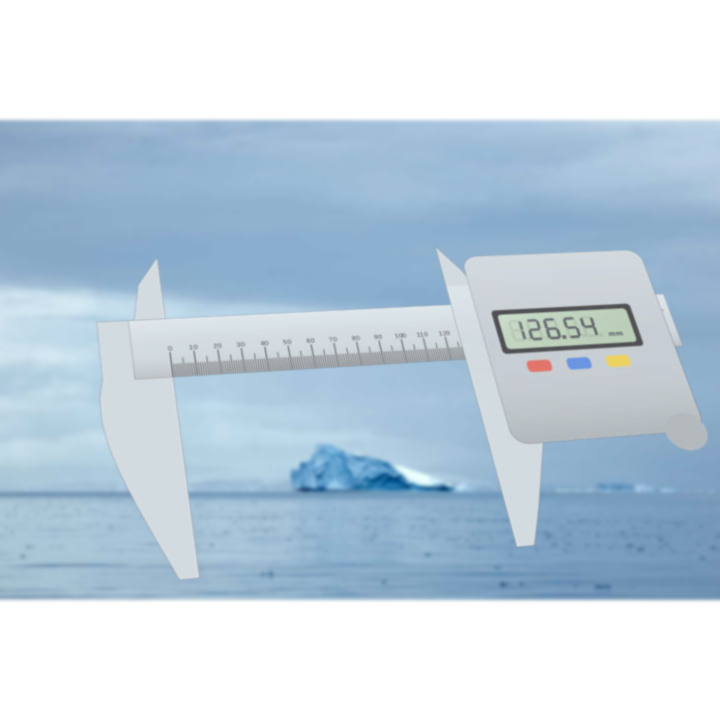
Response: 126.54; mm
